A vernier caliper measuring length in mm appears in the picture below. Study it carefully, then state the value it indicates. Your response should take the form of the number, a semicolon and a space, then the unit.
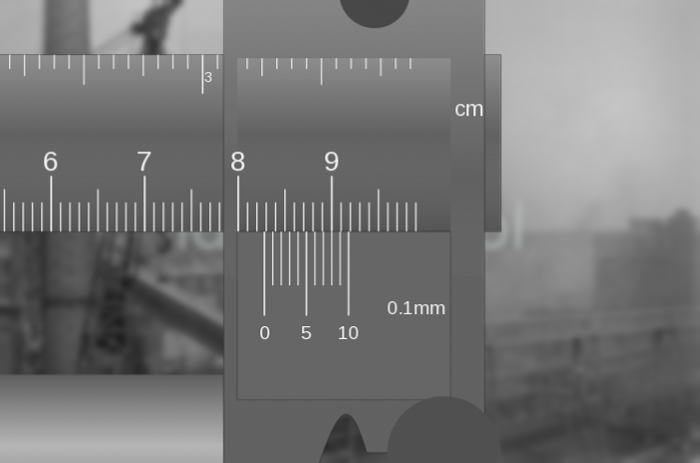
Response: 82.8; mm
